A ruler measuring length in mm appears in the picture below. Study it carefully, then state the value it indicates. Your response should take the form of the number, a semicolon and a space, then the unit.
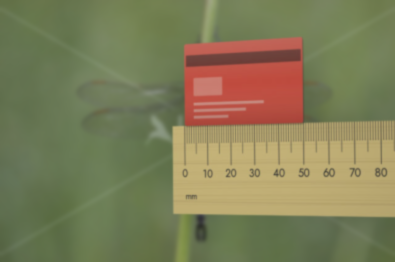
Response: 50; mm
